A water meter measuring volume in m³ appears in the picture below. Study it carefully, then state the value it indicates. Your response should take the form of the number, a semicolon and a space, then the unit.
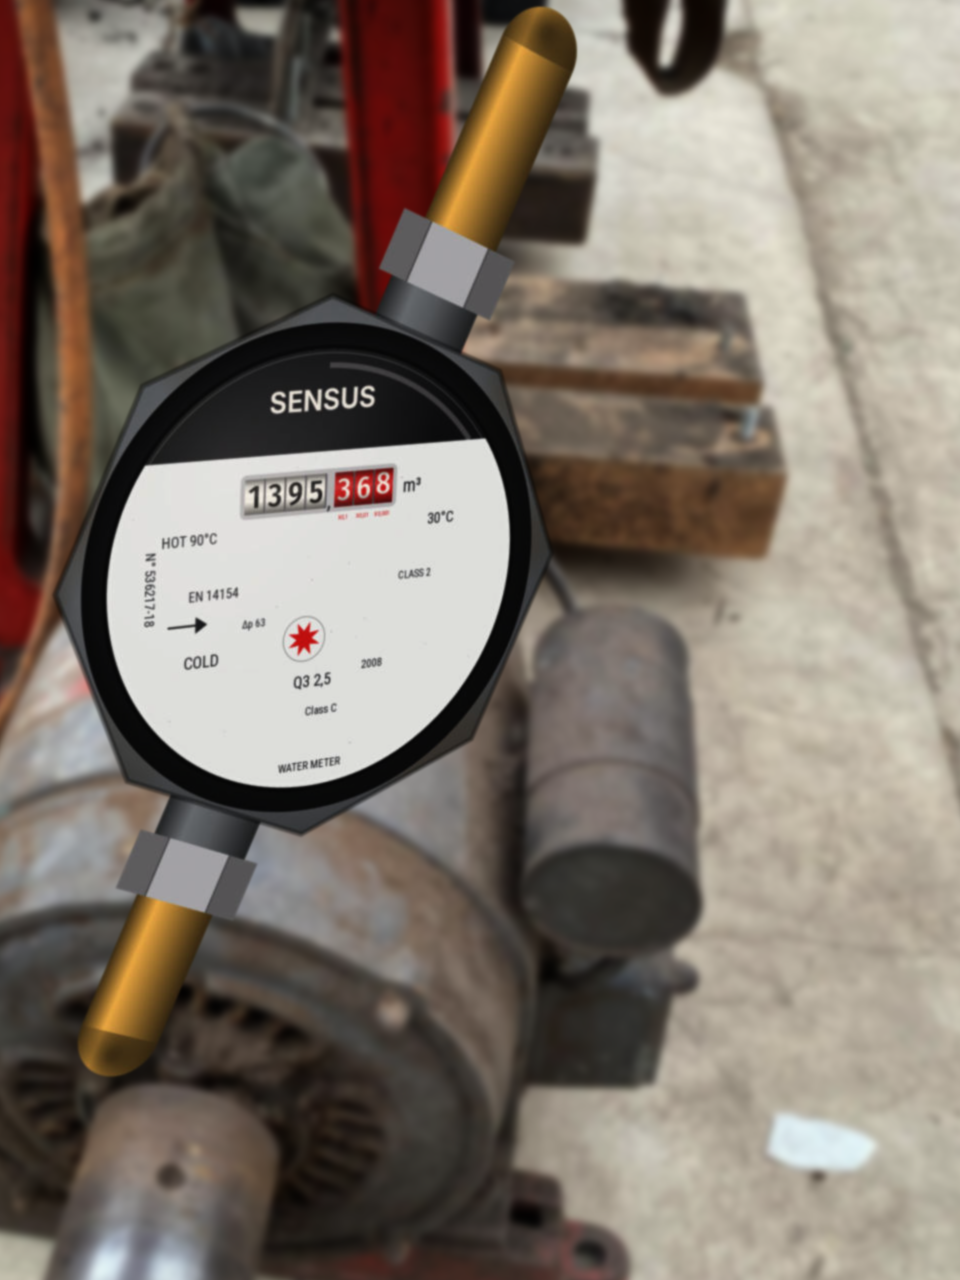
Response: 1395.368; m³
